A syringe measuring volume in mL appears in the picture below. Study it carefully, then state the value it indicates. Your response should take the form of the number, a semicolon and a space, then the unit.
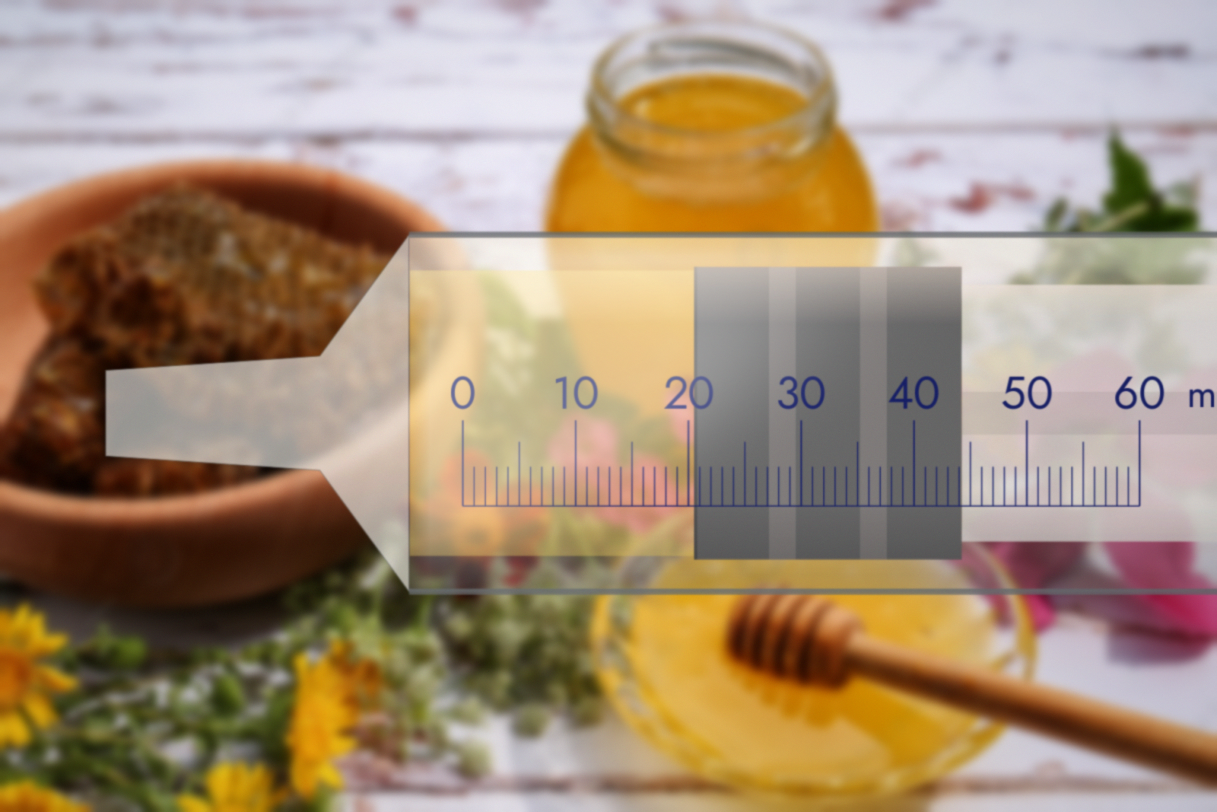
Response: 20.5; mL
